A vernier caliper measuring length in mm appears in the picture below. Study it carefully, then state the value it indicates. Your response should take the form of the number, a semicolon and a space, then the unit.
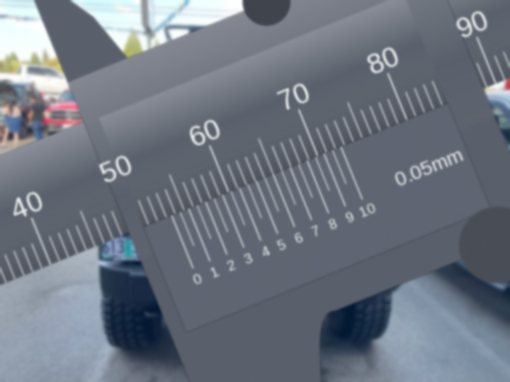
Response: 53.6; mm
